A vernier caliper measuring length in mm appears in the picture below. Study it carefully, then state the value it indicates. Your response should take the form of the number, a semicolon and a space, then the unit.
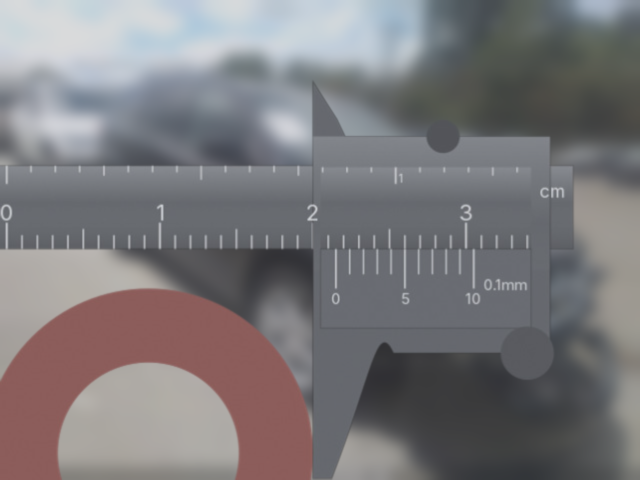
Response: 21.5; mm
